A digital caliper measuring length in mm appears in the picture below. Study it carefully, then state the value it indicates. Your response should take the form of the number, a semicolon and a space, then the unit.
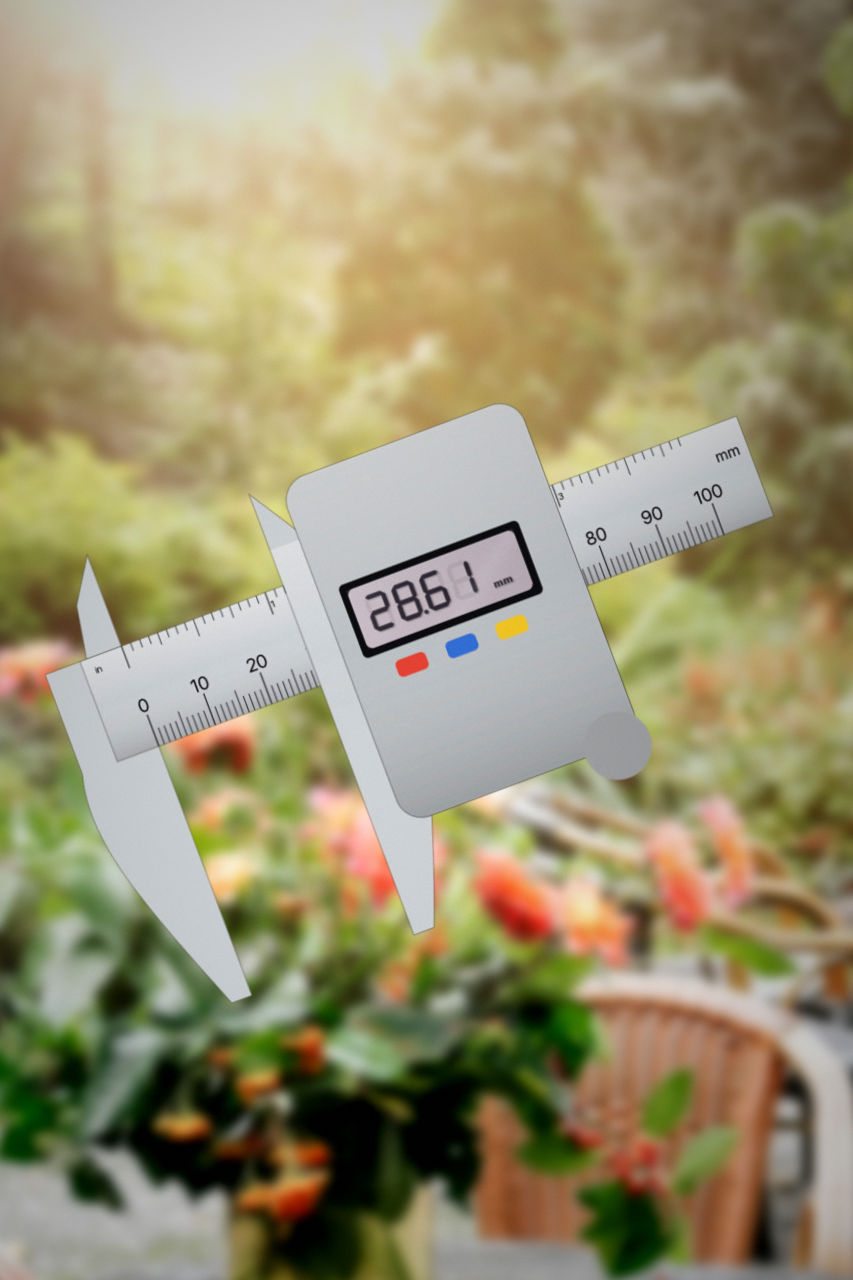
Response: 28.61; mm
